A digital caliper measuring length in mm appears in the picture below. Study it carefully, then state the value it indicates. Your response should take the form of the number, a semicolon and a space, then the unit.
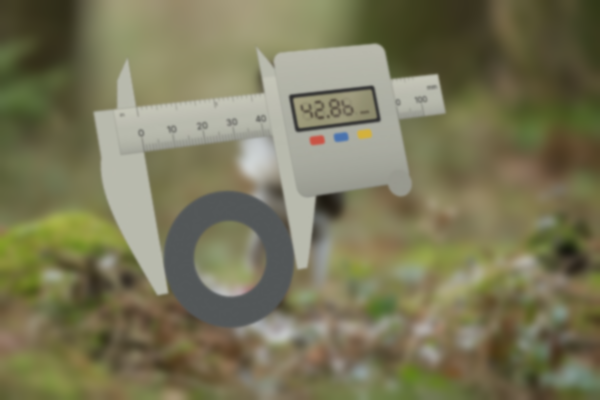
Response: 42.86; mm
